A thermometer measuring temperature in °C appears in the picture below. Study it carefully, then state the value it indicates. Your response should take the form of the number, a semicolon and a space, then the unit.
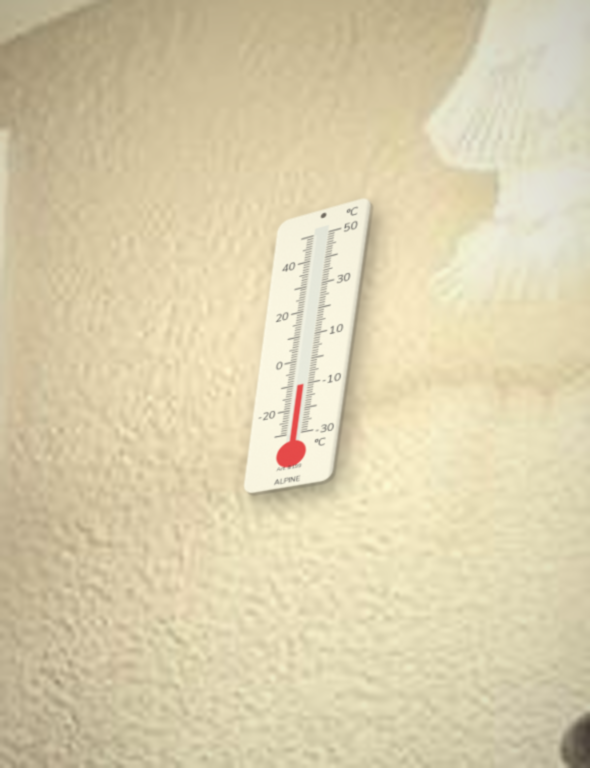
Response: -10; °C
